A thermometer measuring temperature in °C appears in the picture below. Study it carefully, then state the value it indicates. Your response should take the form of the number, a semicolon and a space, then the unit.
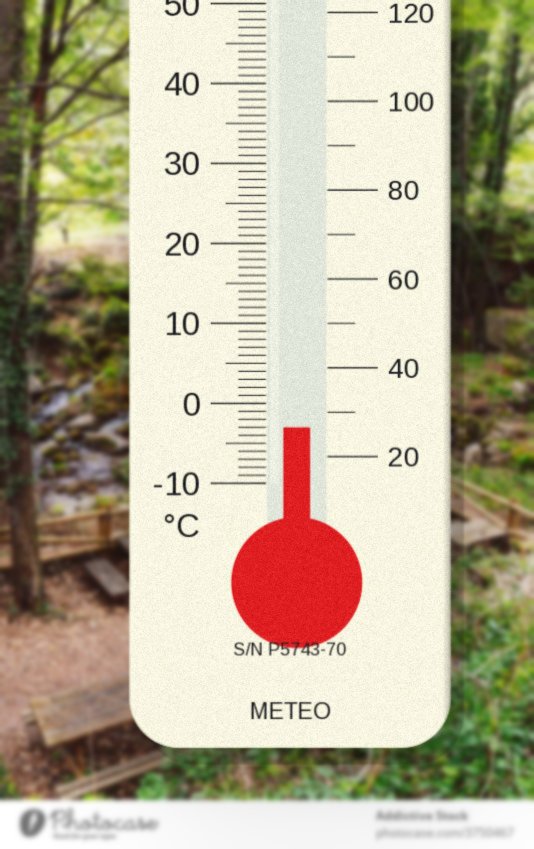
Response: -3; °C
